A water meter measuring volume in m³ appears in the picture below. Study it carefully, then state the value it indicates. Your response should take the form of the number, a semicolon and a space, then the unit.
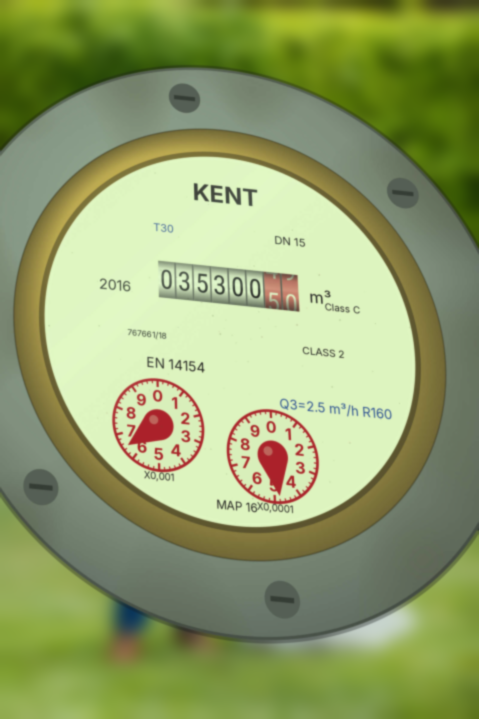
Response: 35300.4964; m³
